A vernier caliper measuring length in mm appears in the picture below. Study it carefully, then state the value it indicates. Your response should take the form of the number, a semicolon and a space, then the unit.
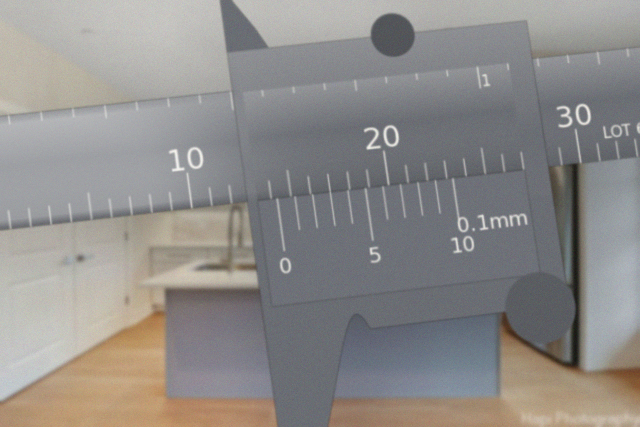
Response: 14.3; mm
